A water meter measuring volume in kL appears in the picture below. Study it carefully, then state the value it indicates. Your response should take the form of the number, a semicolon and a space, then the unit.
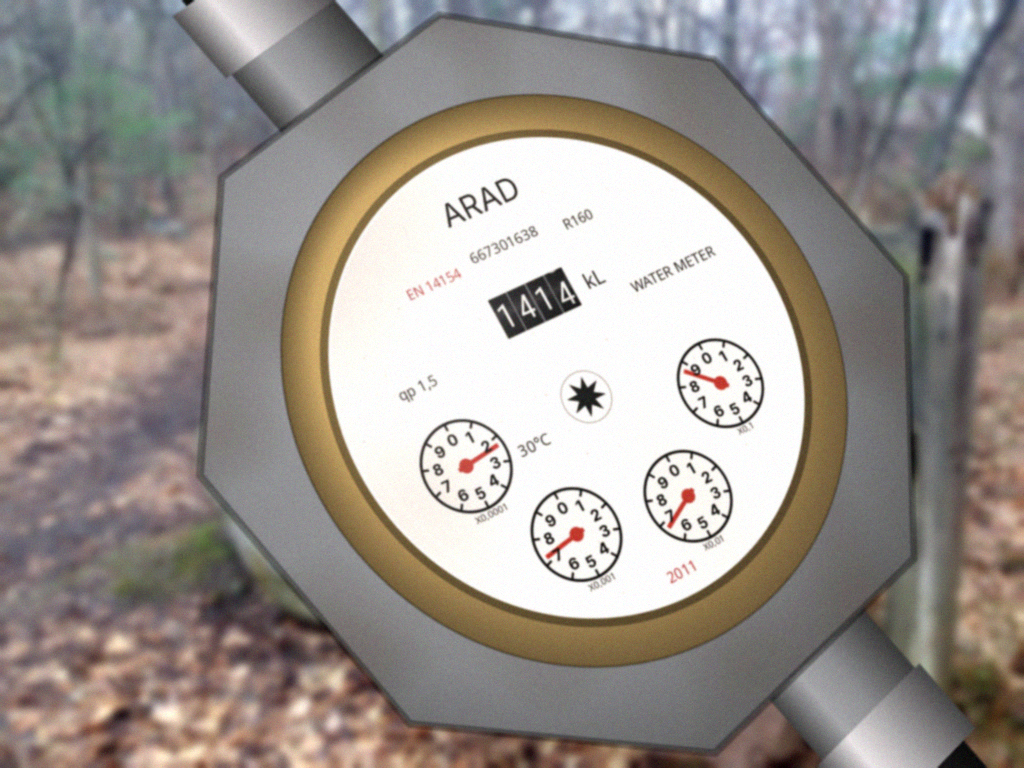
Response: 1413.8672; kL
